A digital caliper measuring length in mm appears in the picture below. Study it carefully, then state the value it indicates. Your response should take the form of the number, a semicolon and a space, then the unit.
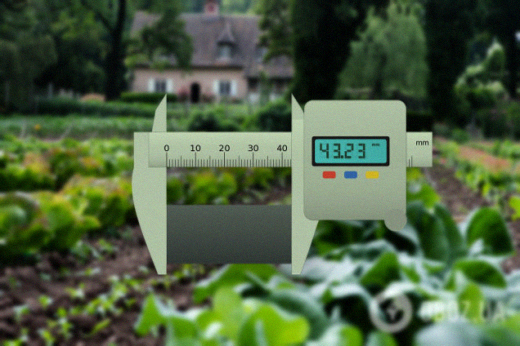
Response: 43.23; mm
